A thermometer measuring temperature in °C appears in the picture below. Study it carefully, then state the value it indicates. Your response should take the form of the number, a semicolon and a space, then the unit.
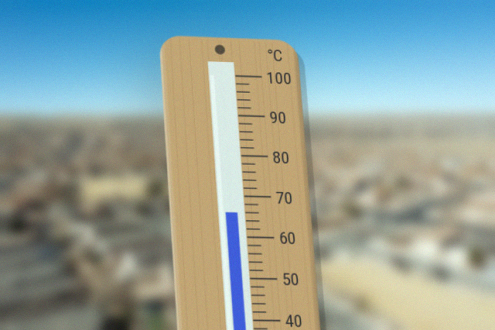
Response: 66; °C
